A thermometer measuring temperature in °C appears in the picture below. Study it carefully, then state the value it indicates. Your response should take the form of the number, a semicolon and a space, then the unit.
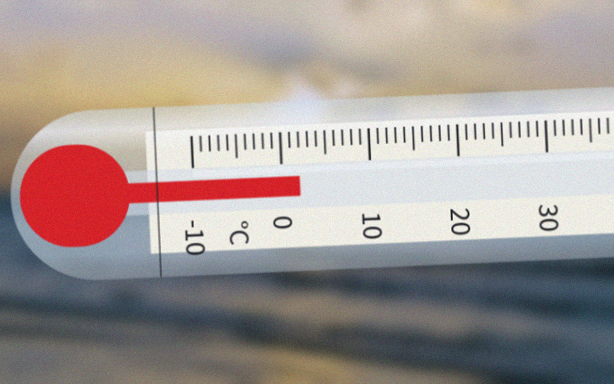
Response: 2; °C
